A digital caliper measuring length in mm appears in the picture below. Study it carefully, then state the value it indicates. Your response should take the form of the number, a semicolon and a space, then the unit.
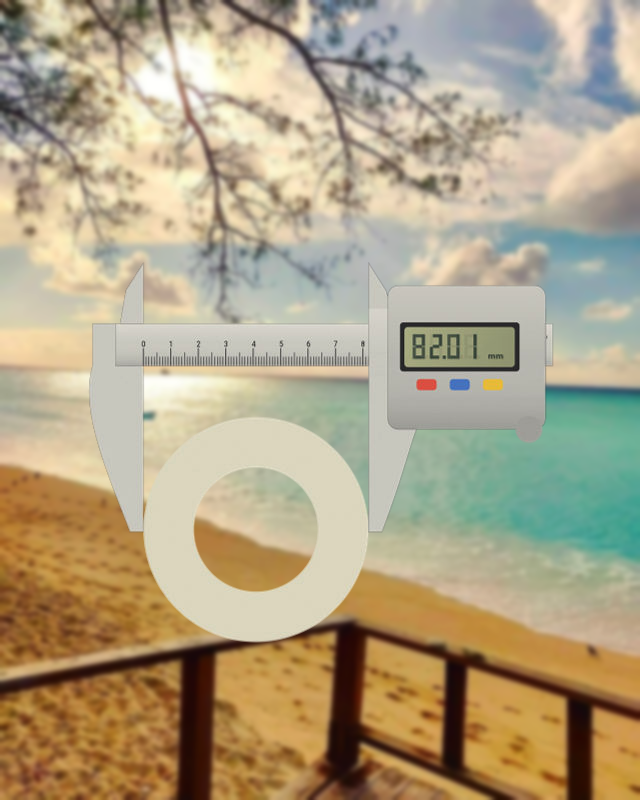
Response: 82.01; mm
